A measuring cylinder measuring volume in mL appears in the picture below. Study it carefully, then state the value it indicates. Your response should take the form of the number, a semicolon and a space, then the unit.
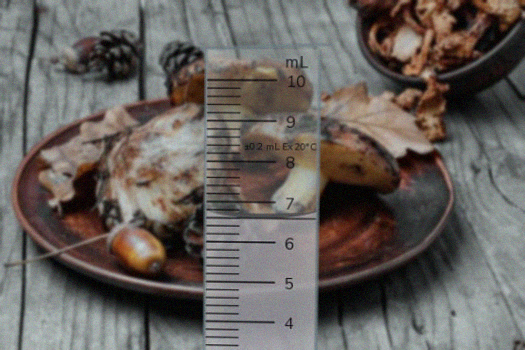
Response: 6.6; mL
